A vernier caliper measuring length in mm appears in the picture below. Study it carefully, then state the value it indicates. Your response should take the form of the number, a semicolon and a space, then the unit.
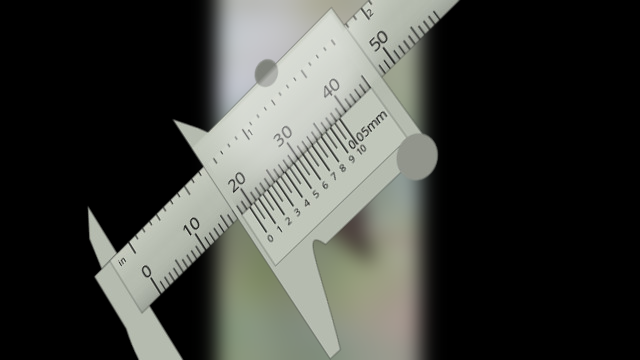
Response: 19.6; mm
